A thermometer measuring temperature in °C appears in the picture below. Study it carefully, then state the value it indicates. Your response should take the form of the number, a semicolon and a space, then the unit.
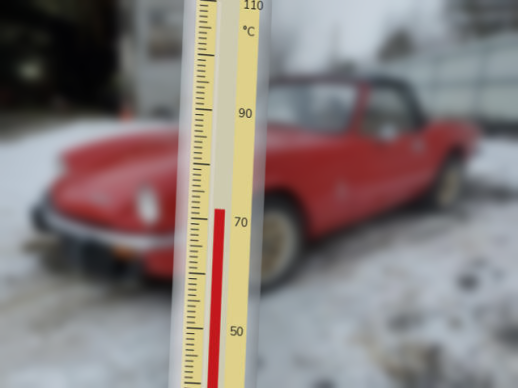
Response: 72; °C
